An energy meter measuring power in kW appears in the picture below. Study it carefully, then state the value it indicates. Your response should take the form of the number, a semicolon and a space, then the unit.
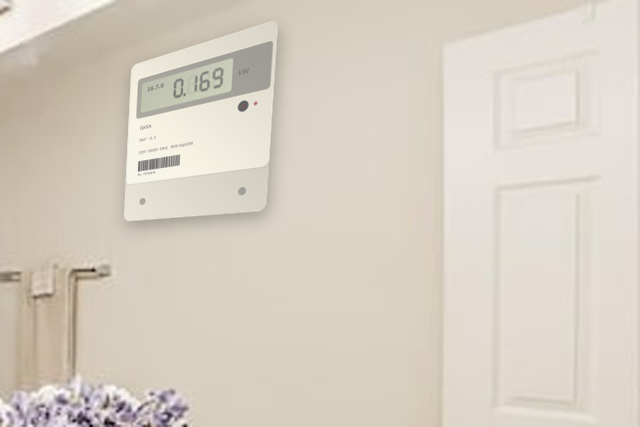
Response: 0.169; kW
